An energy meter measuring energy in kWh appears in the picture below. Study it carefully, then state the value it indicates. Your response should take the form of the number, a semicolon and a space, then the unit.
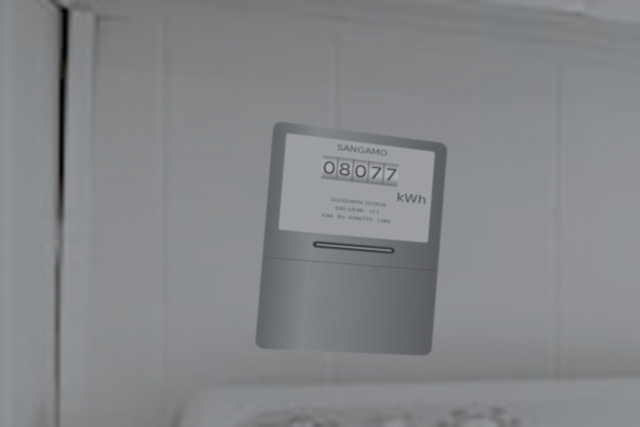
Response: 8077; kWh
